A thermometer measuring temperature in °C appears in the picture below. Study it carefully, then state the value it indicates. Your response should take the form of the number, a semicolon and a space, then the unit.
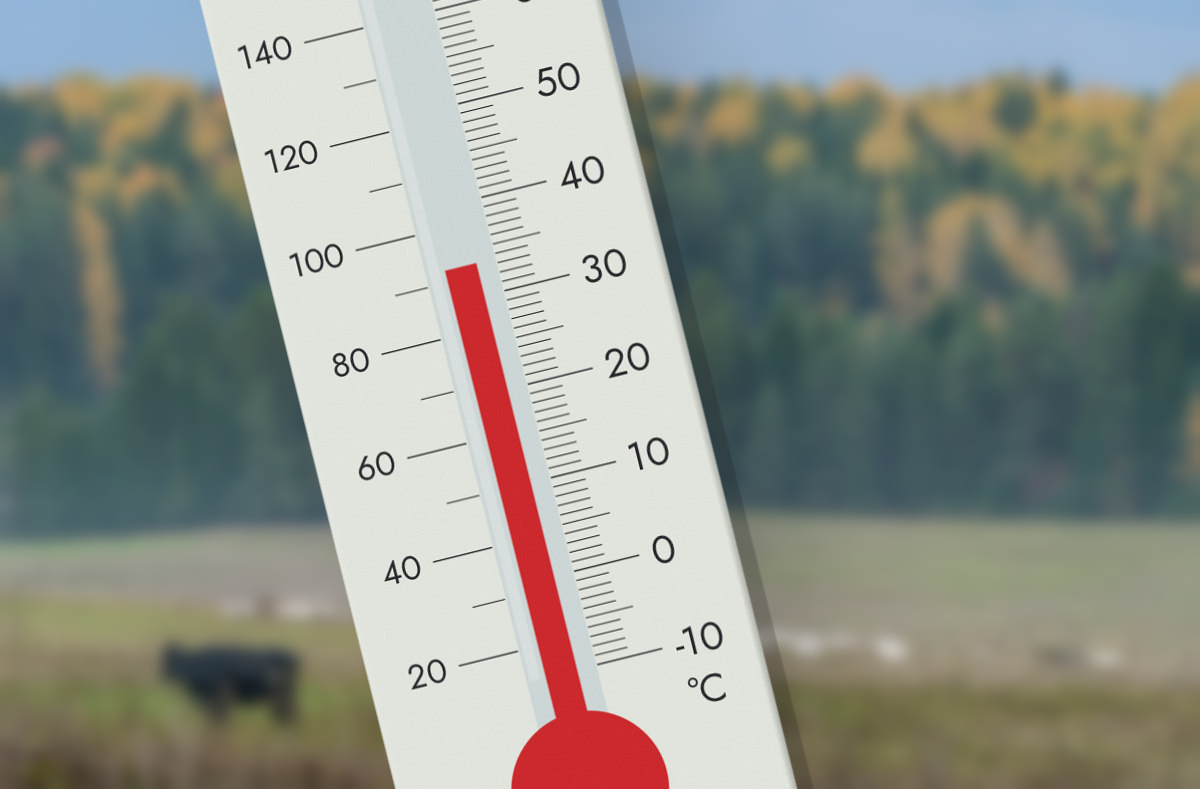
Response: 33.5; °C
